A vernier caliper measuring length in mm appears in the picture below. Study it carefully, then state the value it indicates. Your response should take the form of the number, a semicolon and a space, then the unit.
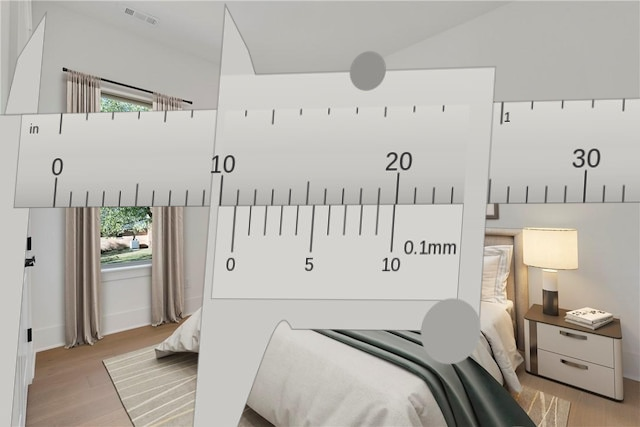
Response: 10.9; mm
